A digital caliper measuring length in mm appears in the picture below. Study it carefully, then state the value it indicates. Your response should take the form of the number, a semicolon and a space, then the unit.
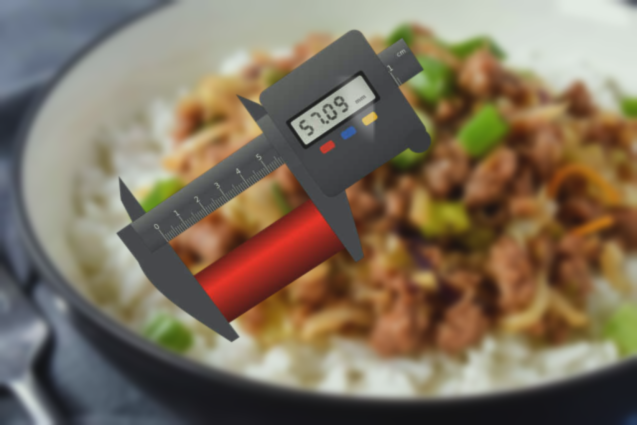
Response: 57.09; mm
